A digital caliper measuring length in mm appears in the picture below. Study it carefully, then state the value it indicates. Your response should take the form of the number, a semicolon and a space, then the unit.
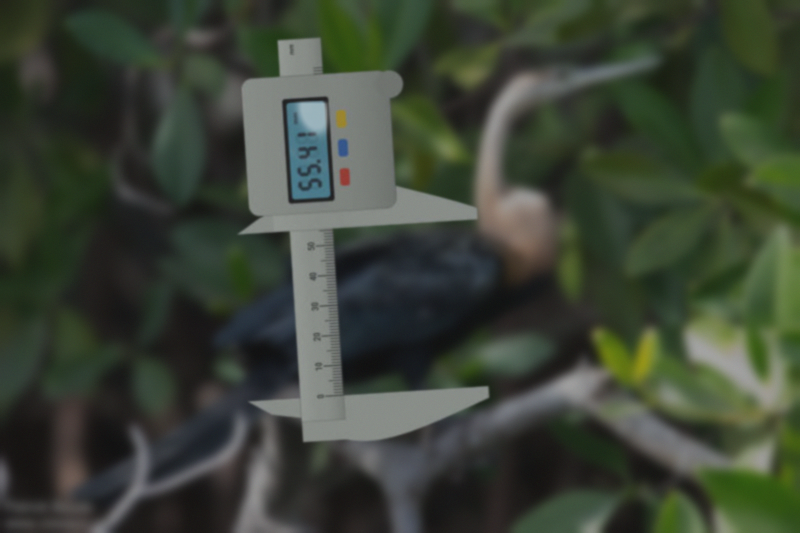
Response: 55.41; mm
